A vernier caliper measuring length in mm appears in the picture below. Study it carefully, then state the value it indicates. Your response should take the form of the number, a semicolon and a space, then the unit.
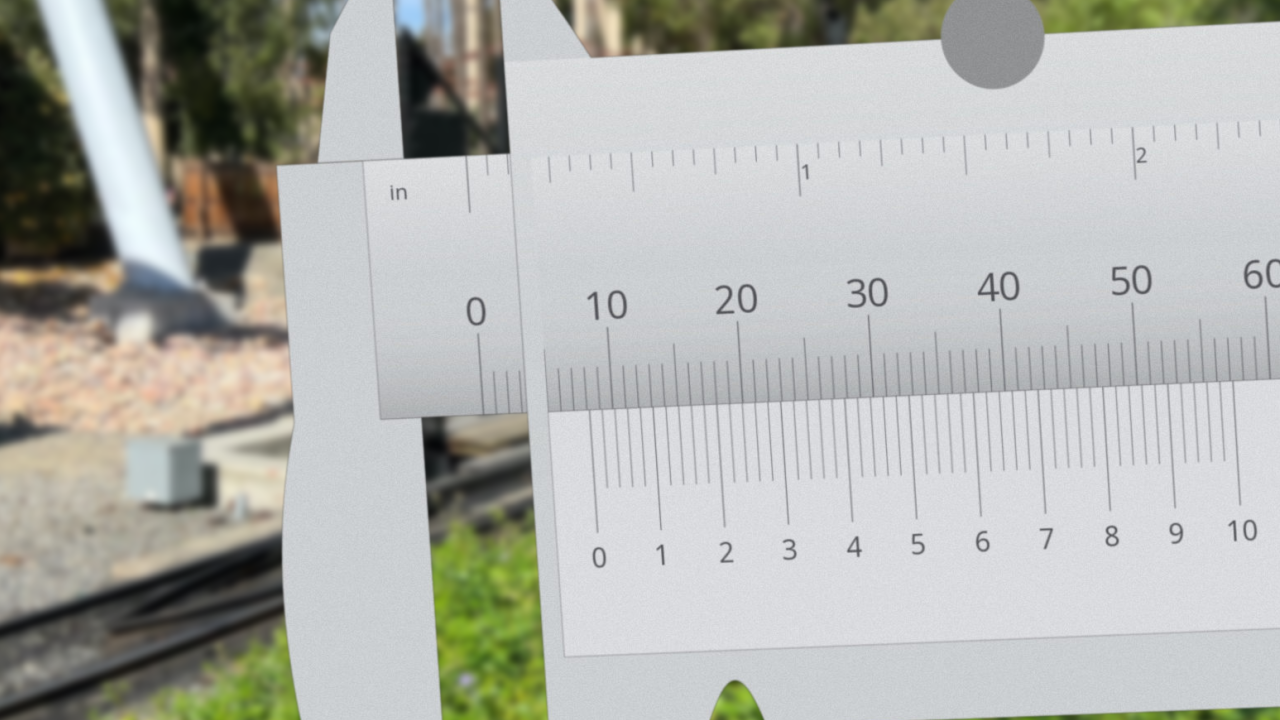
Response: 8.2; mm
